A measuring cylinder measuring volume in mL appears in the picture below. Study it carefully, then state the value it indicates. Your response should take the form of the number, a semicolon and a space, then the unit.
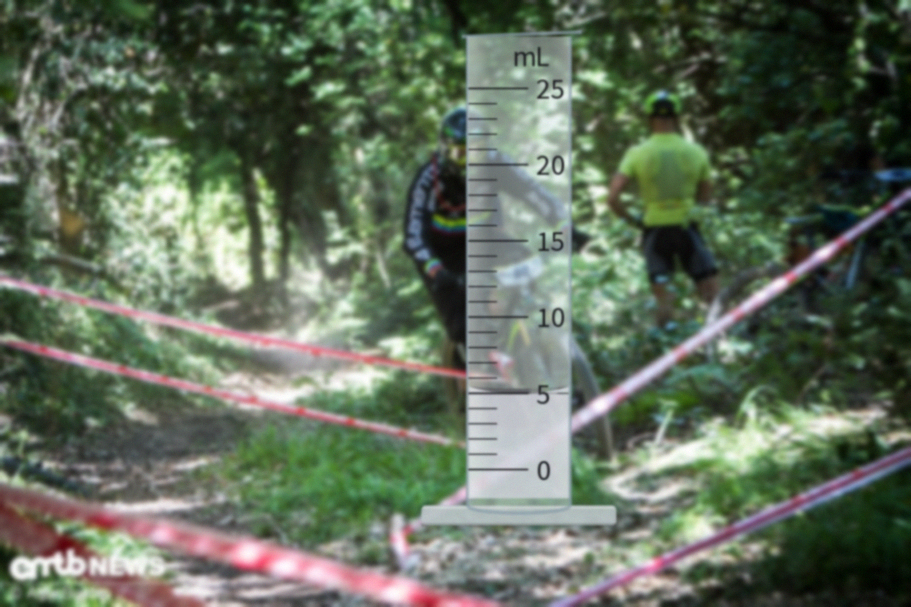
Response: 5; mL
